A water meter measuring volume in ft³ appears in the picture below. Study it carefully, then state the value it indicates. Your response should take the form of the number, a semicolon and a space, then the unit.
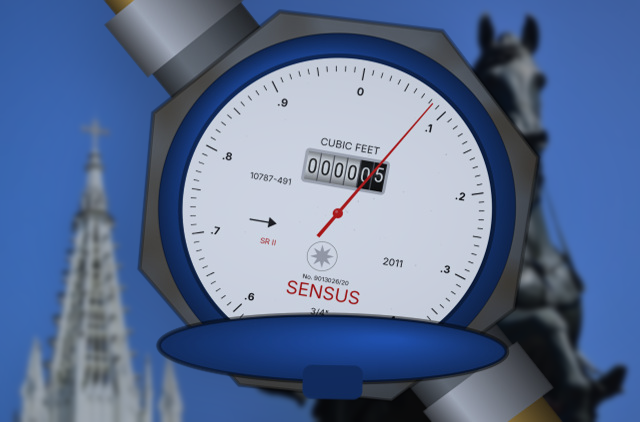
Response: 5.08; ft³
